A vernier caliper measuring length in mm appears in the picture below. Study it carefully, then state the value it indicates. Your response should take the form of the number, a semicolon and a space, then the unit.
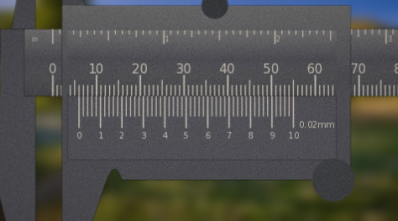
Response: 6.0; mm
